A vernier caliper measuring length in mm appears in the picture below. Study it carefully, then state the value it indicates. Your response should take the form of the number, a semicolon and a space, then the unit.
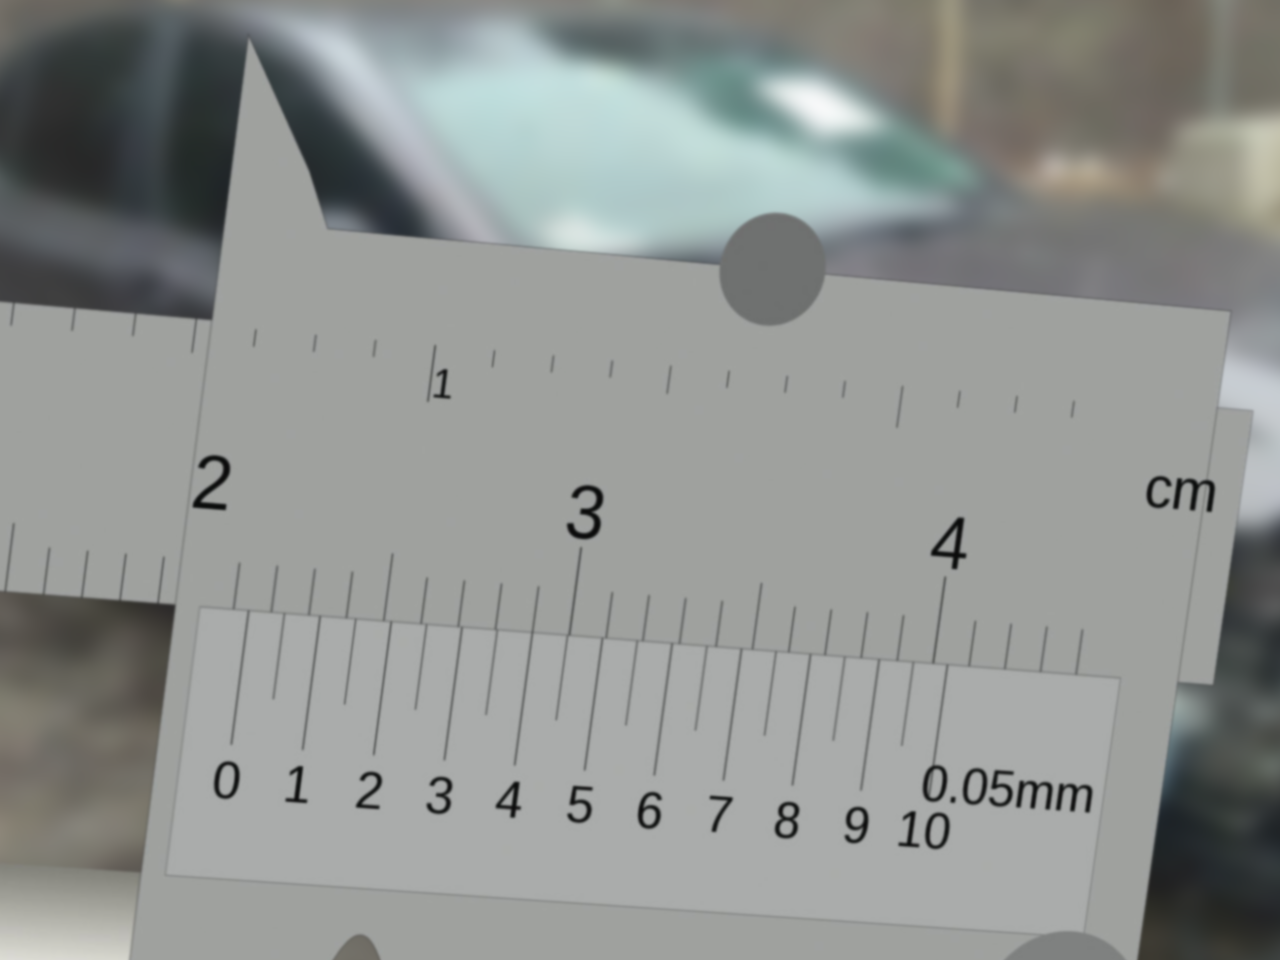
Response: 21.40; mm
